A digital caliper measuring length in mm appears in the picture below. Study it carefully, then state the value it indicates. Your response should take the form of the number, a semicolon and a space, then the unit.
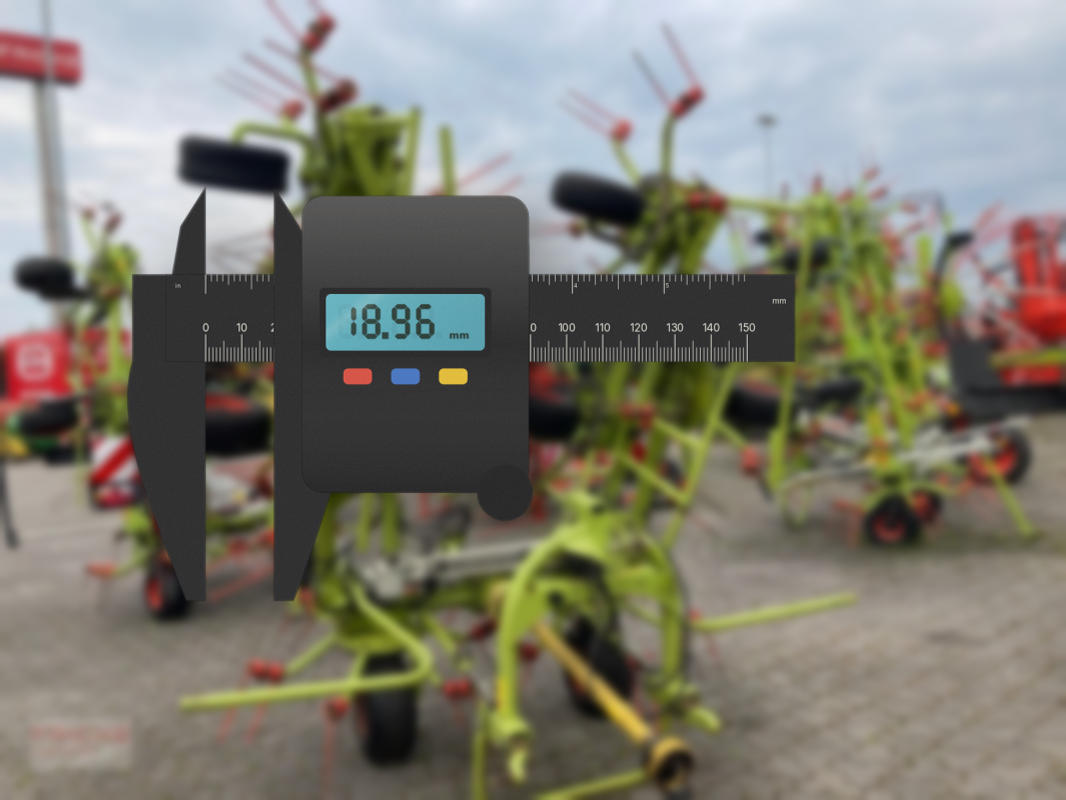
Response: 18.96; mm
